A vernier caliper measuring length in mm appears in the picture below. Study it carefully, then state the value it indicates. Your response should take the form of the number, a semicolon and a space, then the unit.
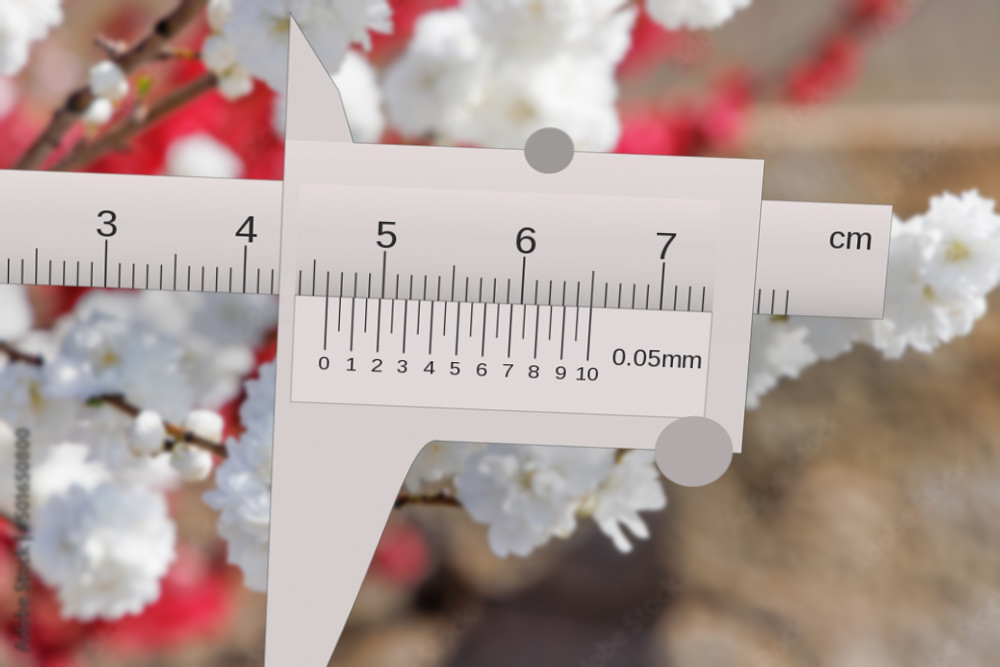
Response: 46.0; mm
